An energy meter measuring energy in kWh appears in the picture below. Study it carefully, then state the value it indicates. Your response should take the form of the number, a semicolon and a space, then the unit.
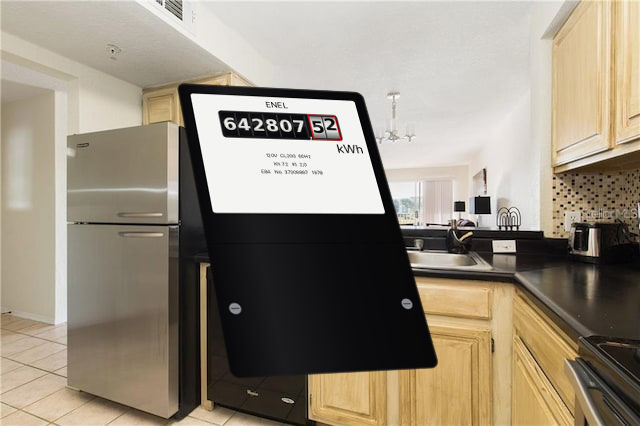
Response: 642807.52; kWh
